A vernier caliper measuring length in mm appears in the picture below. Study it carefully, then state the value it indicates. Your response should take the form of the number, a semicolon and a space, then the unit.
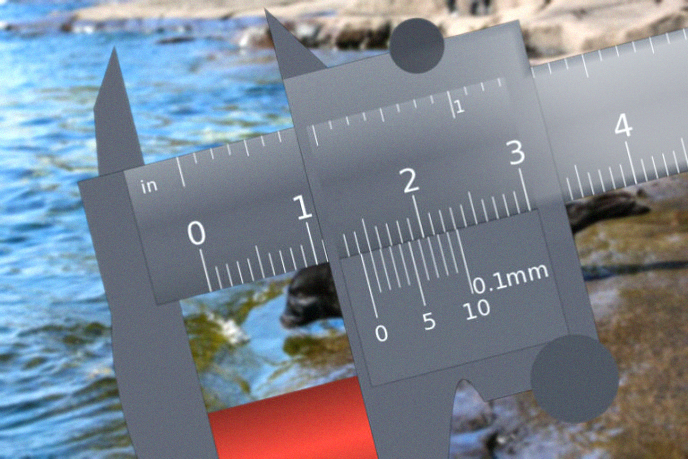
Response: 14.1; mm
